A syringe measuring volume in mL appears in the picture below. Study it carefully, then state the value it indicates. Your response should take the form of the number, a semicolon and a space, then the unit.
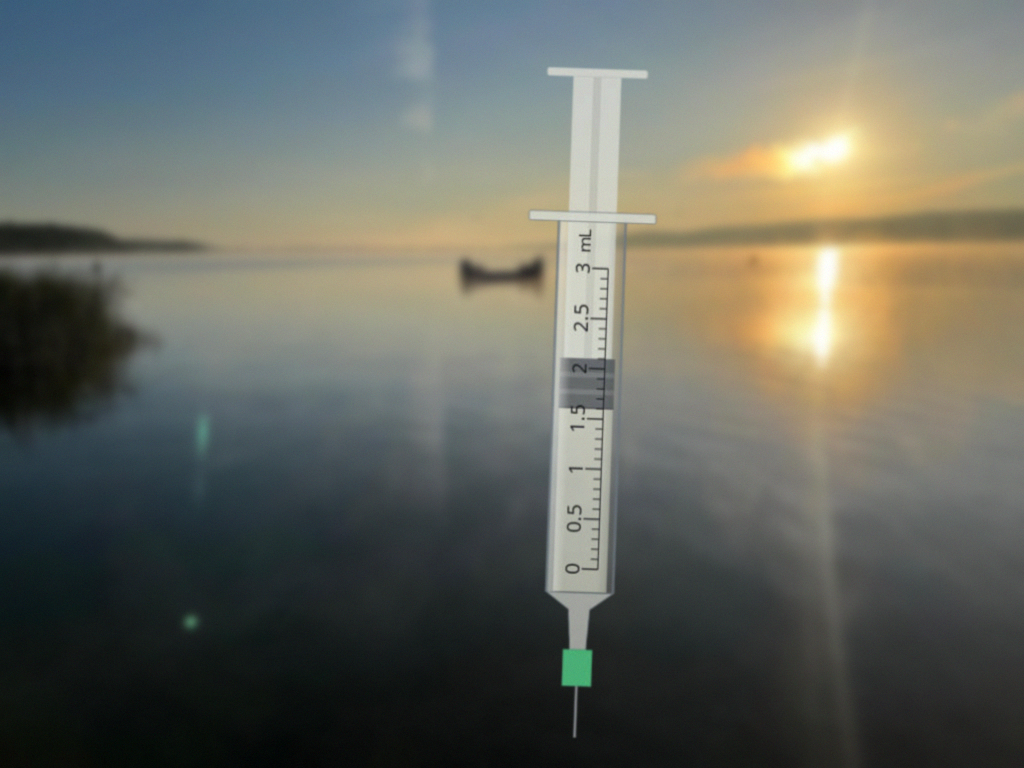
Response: 1.6; mL
